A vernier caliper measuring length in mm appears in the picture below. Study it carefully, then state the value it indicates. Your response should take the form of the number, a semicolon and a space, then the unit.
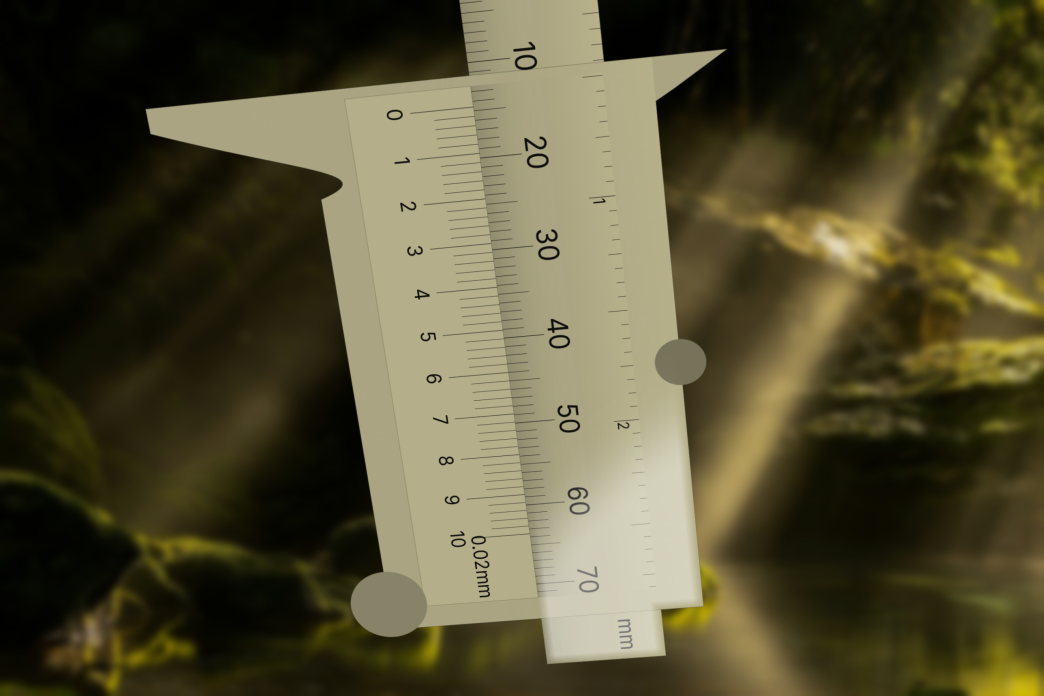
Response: 14.6; mm
